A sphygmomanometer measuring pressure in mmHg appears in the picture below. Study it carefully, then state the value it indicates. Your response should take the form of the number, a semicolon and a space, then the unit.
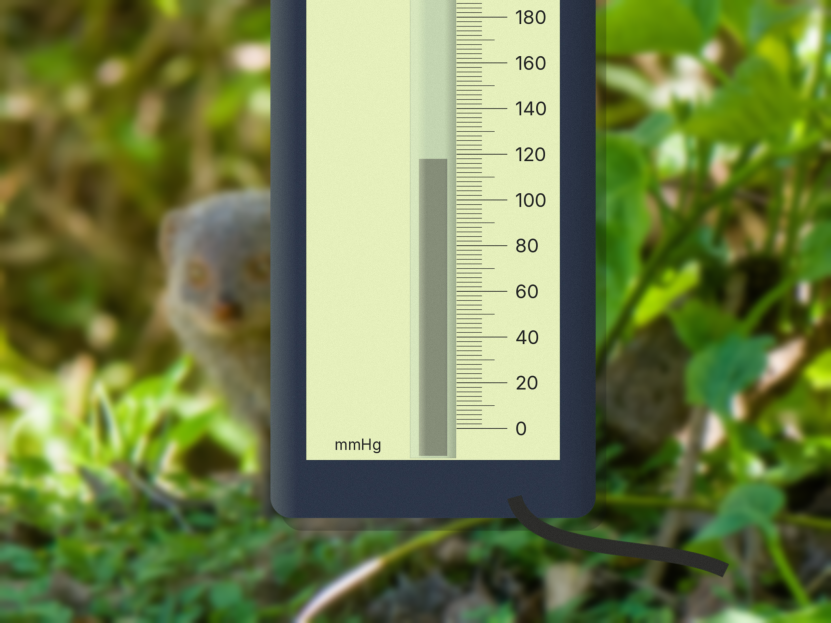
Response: 118; mmHg
